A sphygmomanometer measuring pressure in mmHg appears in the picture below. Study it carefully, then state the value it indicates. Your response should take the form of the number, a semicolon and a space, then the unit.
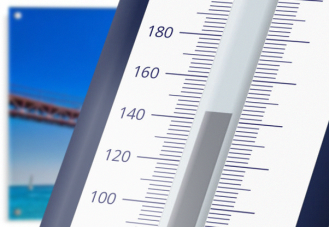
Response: 144; mmHg
